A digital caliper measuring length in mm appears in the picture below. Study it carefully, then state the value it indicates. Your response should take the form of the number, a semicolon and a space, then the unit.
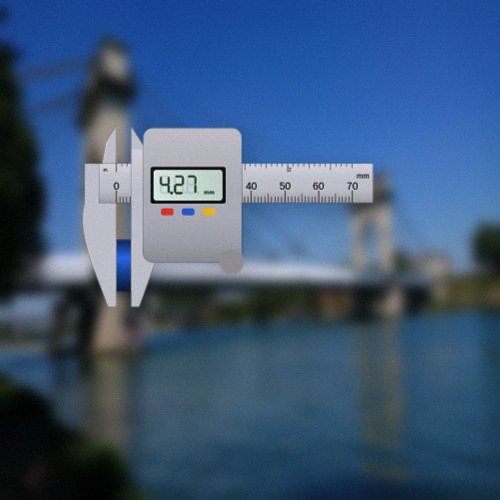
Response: 4.27; mm
